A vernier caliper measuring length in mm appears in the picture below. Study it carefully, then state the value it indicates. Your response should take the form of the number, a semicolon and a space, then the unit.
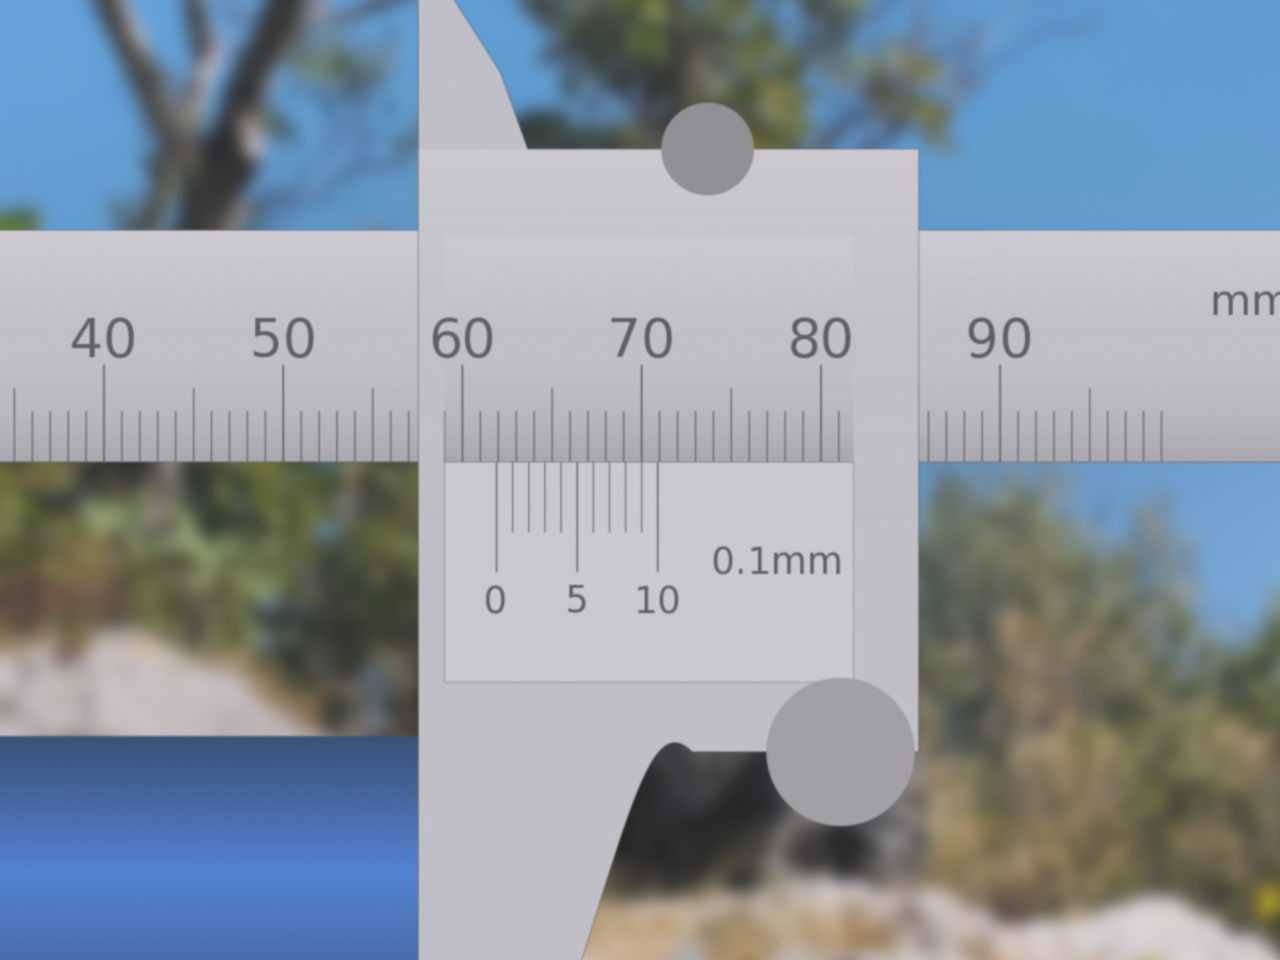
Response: 61.9; mm
